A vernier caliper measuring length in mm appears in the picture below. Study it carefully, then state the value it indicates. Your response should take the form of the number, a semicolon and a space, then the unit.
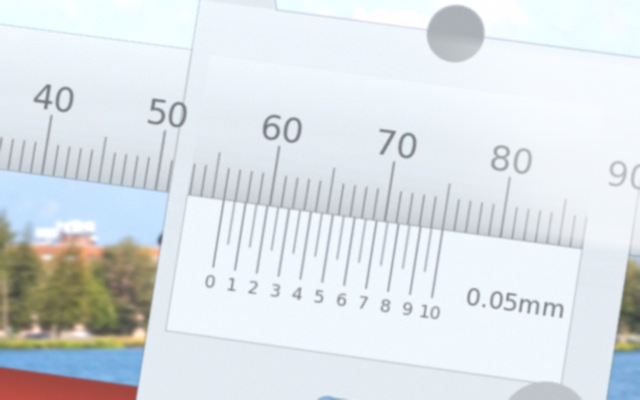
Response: 56.0; mm
